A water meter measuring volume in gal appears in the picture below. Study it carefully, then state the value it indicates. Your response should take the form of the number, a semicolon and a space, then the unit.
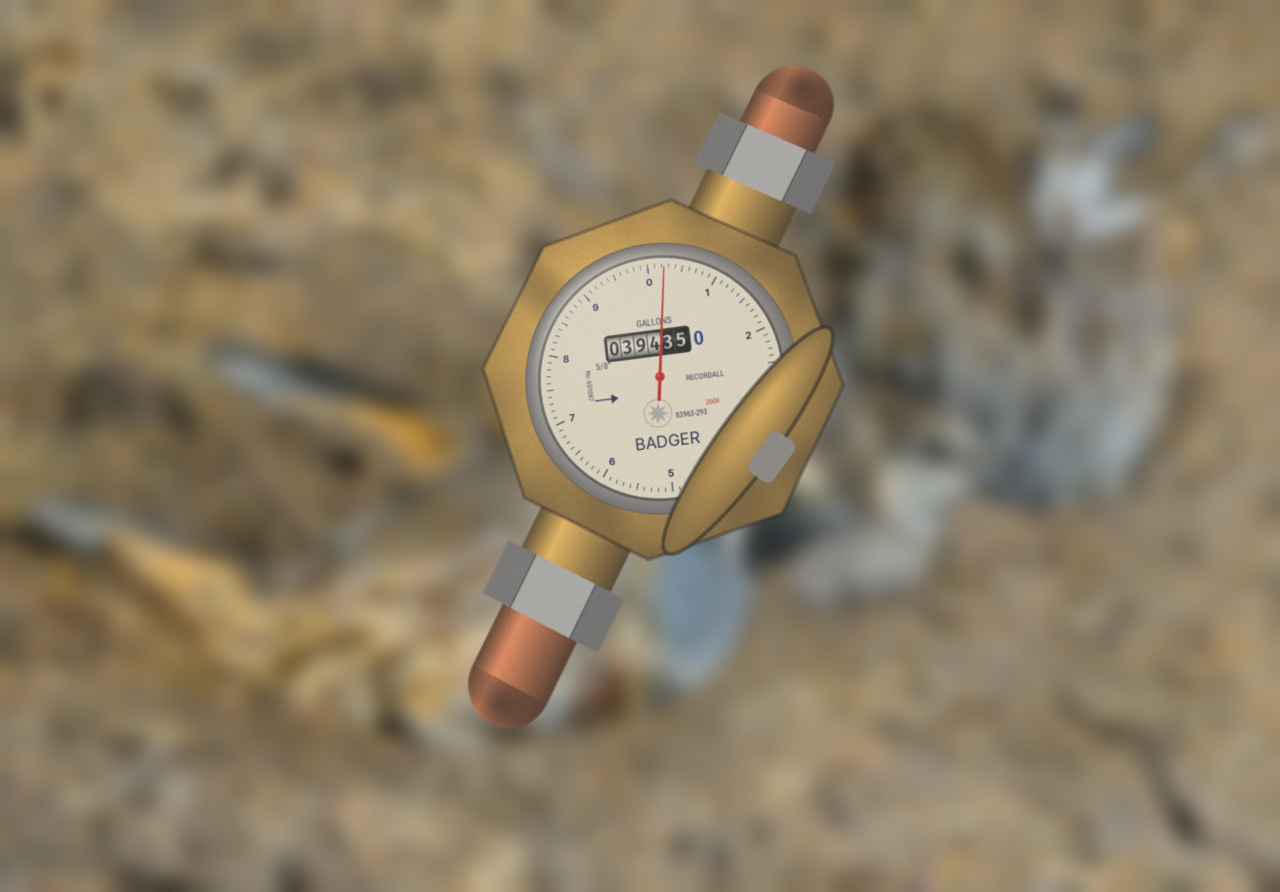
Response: 394350.2; gal
